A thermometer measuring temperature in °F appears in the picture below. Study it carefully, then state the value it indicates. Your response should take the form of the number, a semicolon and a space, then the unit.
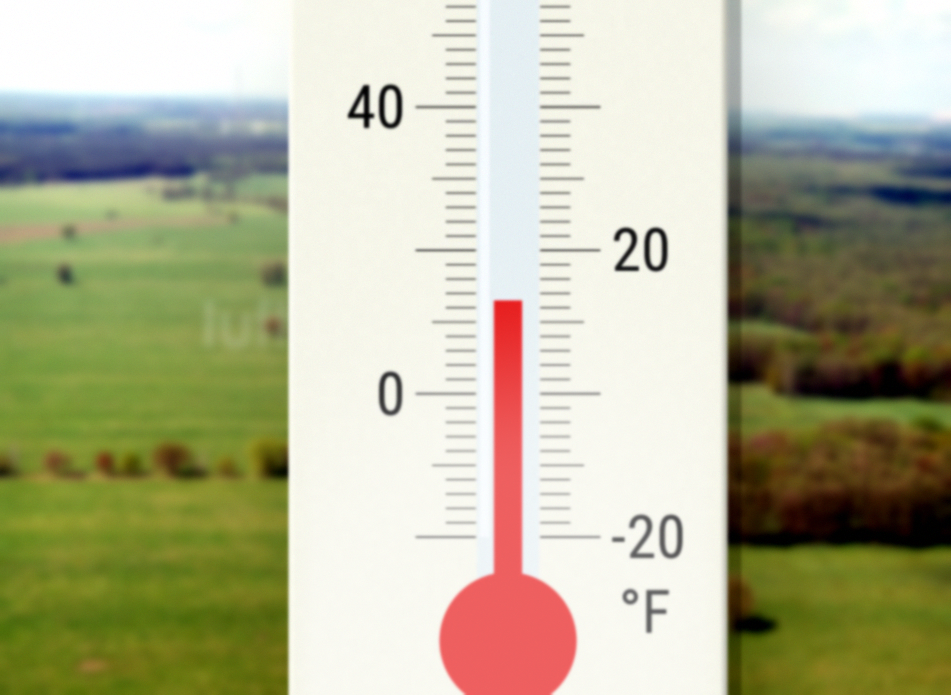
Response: 13; °F
